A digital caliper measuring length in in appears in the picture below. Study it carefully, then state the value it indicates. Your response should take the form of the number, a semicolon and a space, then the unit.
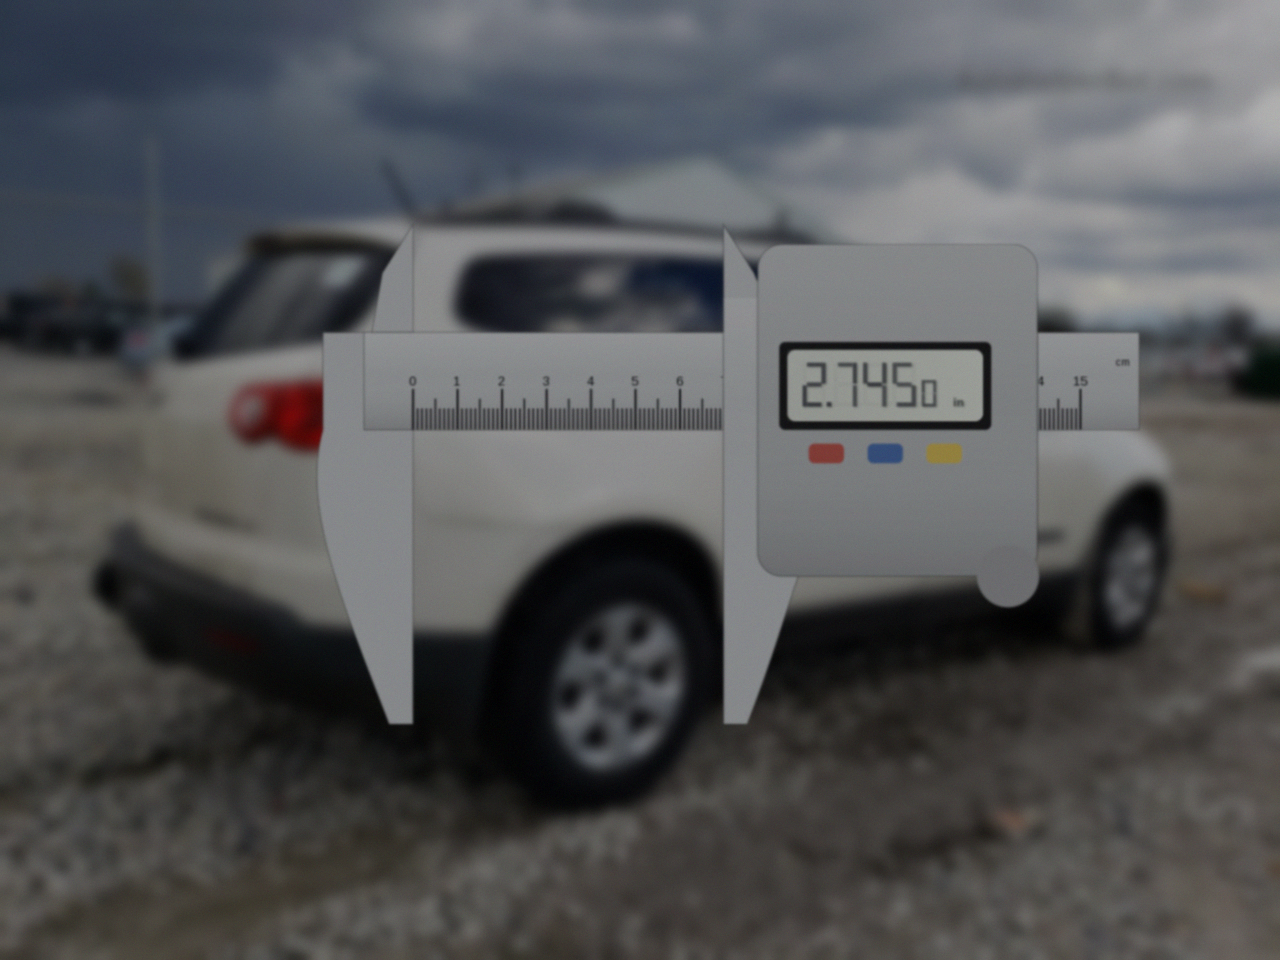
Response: 2.7450; in
